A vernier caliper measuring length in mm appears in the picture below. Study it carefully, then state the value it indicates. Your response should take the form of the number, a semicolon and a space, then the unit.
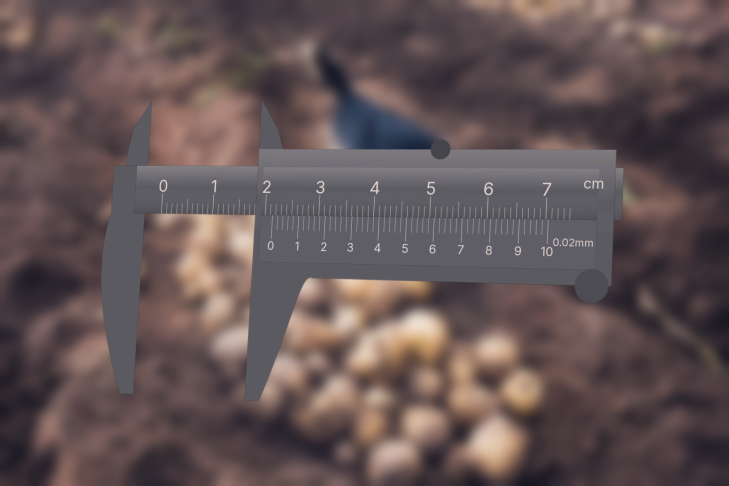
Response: 21.4; mm
